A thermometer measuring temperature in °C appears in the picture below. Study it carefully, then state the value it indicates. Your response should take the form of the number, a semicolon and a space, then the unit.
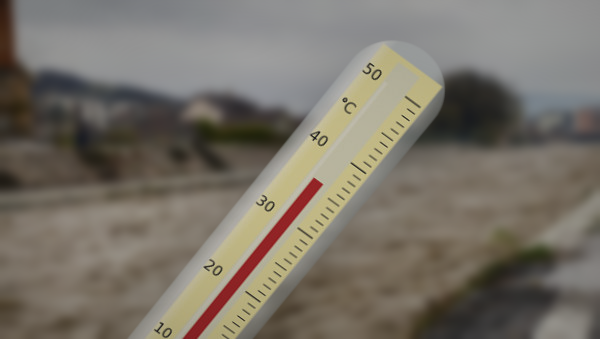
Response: 36; °C
